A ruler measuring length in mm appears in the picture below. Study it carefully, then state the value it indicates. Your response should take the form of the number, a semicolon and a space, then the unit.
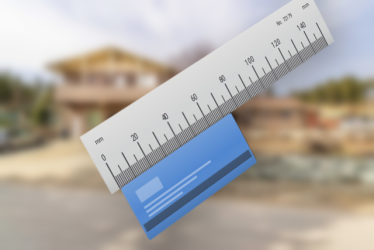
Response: 75; mm
